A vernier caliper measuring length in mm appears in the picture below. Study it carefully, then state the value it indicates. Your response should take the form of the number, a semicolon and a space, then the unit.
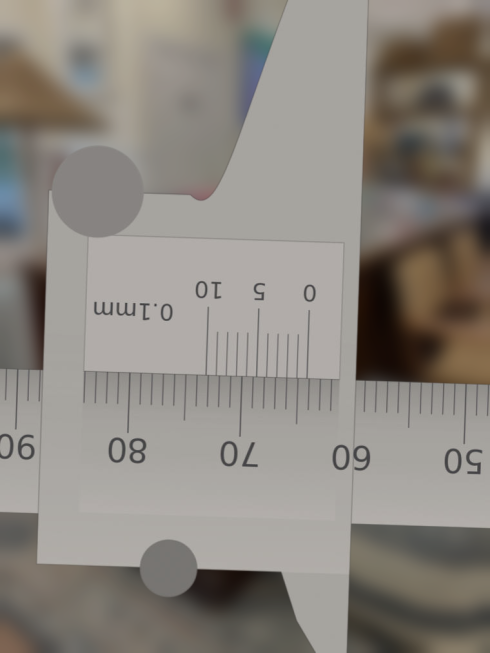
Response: 64.2; mm
